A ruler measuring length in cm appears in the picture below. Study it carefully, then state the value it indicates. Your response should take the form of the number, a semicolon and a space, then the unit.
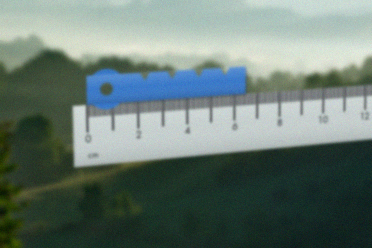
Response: 6.5; cm
